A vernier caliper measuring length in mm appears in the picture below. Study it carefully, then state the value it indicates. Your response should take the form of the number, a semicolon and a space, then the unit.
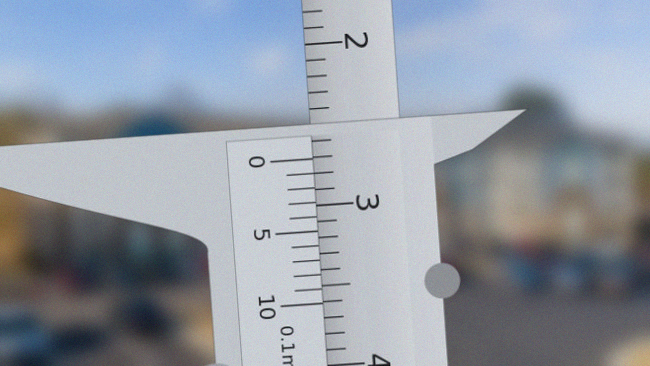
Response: 27.1; mm
